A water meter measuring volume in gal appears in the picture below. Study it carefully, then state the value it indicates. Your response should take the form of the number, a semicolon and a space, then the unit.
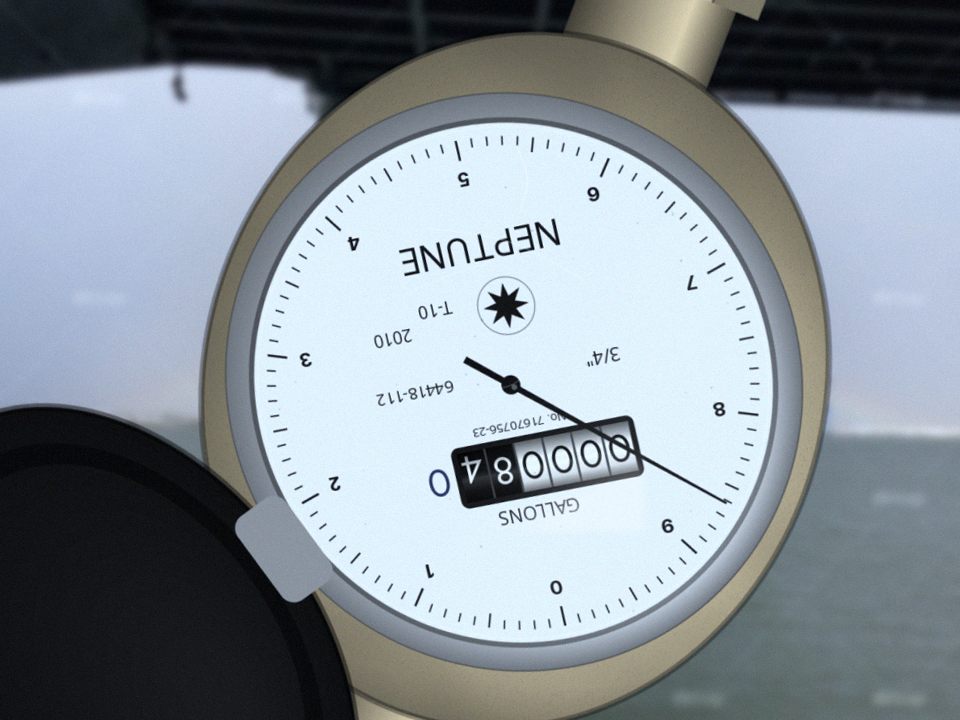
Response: 838.6; gal
